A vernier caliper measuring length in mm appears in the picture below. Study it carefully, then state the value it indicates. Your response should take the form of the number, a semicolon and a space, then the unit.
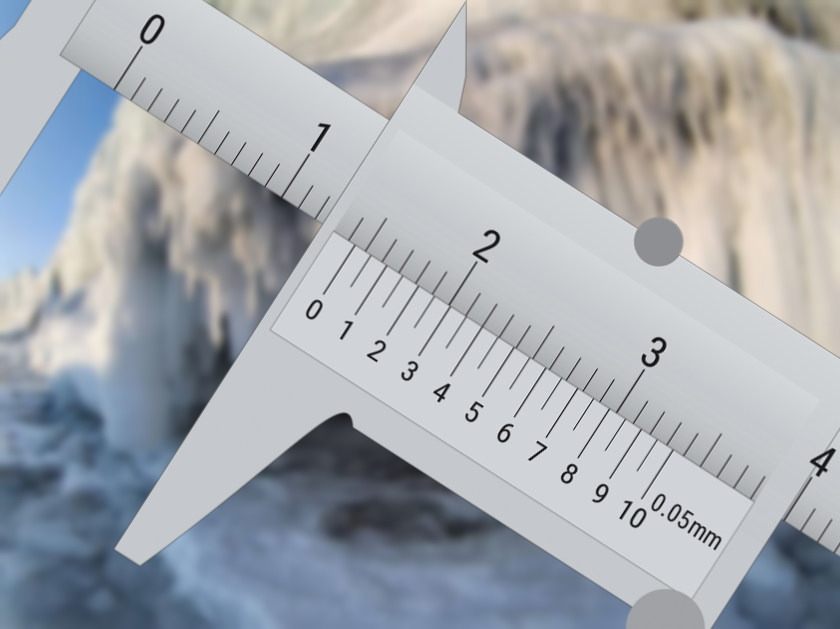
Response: 14.4; mm
